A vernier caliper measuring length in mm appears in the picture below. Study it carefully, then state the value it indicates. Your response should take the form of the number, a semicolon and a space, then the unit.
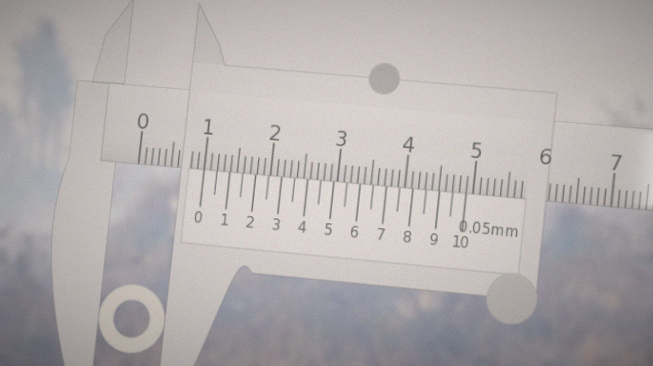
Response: 10.0; mm
